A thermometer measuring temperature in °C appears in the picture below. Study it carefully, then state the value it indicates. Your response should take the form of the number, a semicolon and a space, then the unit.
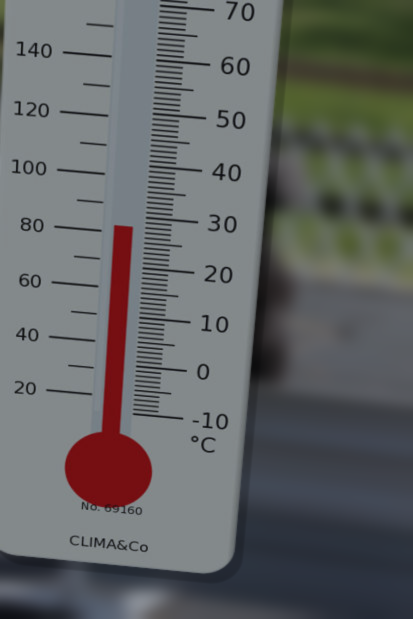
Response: 28; °C
